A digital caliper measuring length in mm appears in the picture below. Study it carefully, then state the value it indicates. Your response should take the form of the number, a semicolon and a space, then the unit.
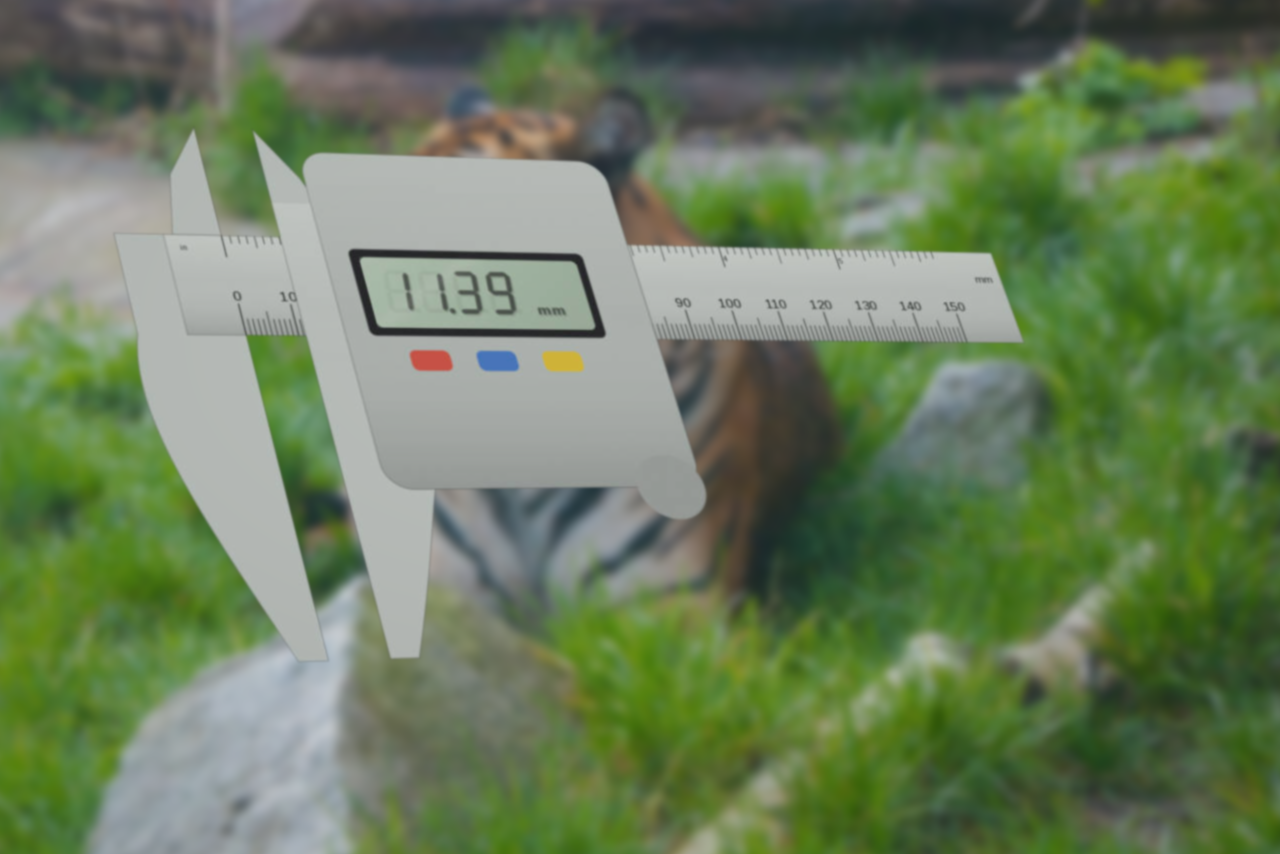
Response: 11.39; mm
